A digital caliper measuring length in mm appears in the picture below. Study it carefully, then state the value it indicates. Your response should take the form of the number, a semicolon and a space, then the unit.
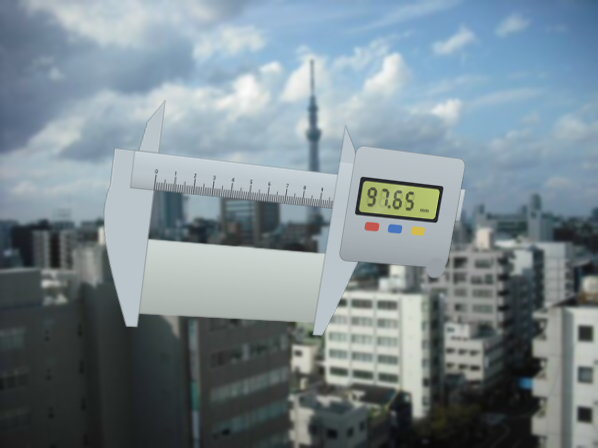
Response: 97.65; mm
